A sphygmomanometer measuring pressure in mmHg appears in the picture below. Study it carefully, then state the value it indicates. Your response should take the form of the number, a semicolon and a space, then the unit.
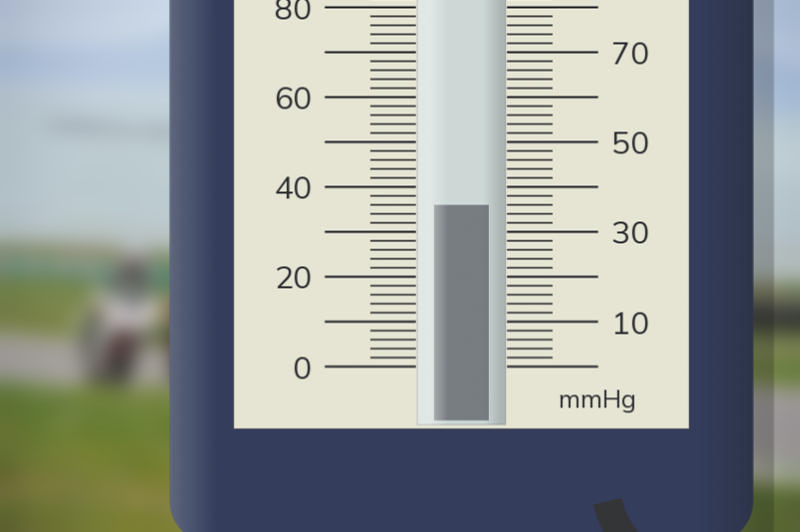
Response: 36; mmHg
